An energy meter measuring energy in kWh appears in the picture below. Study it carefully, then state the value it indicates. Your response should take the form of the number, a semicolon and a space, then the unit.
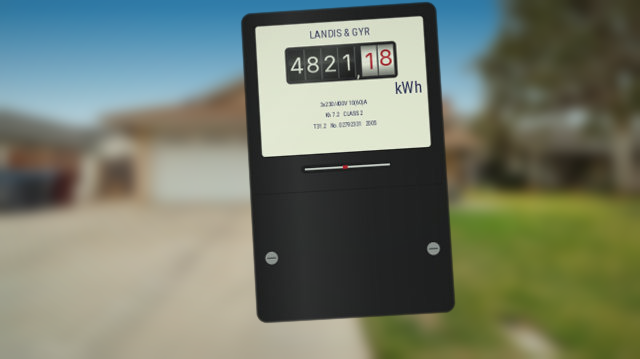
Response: 4821.18; kWh
